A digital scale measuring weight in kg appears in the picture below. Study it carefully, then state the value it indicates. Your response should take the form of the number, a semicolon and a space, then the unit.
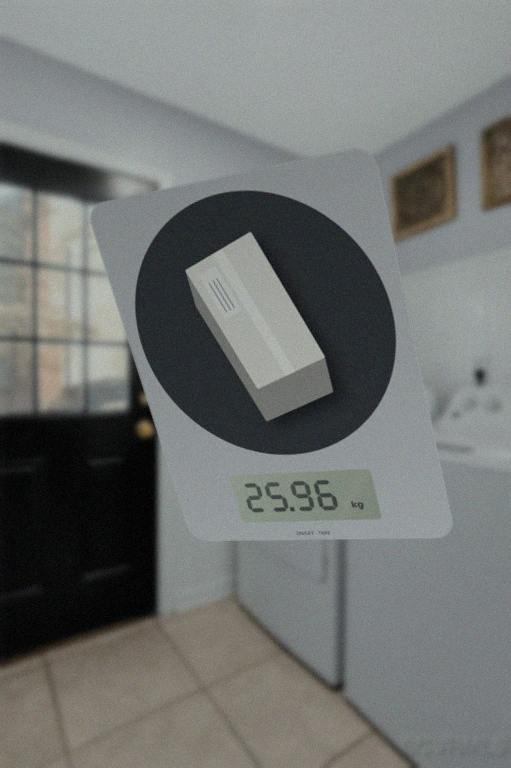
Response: 25.96; kg
